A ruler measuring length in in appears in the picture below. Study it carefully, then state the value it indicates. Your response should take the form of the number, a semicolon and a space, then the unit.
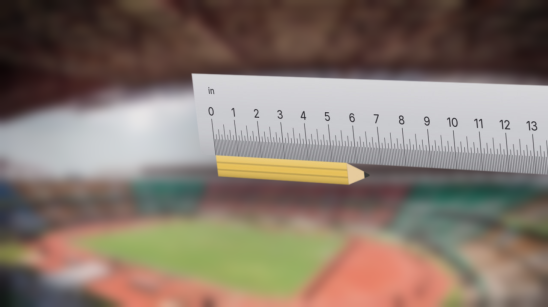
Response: 6.5; in
